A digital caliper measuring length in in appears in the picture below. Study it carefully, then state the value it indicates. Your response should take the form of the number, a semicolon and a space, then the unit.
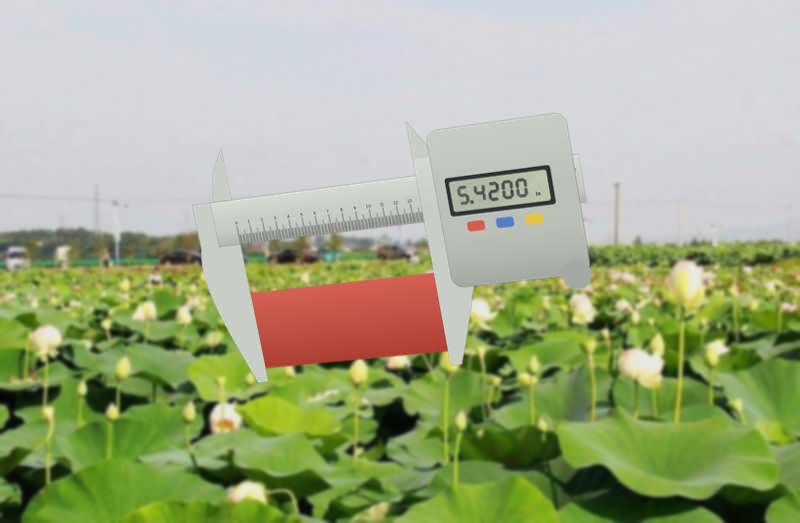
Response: 5.4200; in
